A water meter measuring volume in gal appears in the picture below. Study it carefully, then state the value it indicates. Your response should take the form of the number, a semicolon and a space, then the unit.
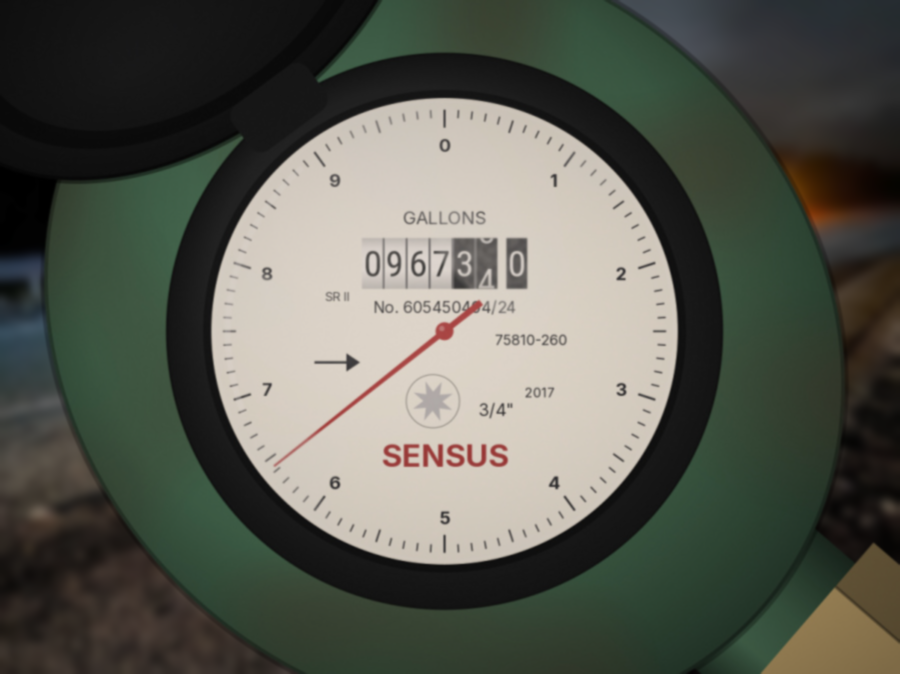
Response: 967336.4; gal
